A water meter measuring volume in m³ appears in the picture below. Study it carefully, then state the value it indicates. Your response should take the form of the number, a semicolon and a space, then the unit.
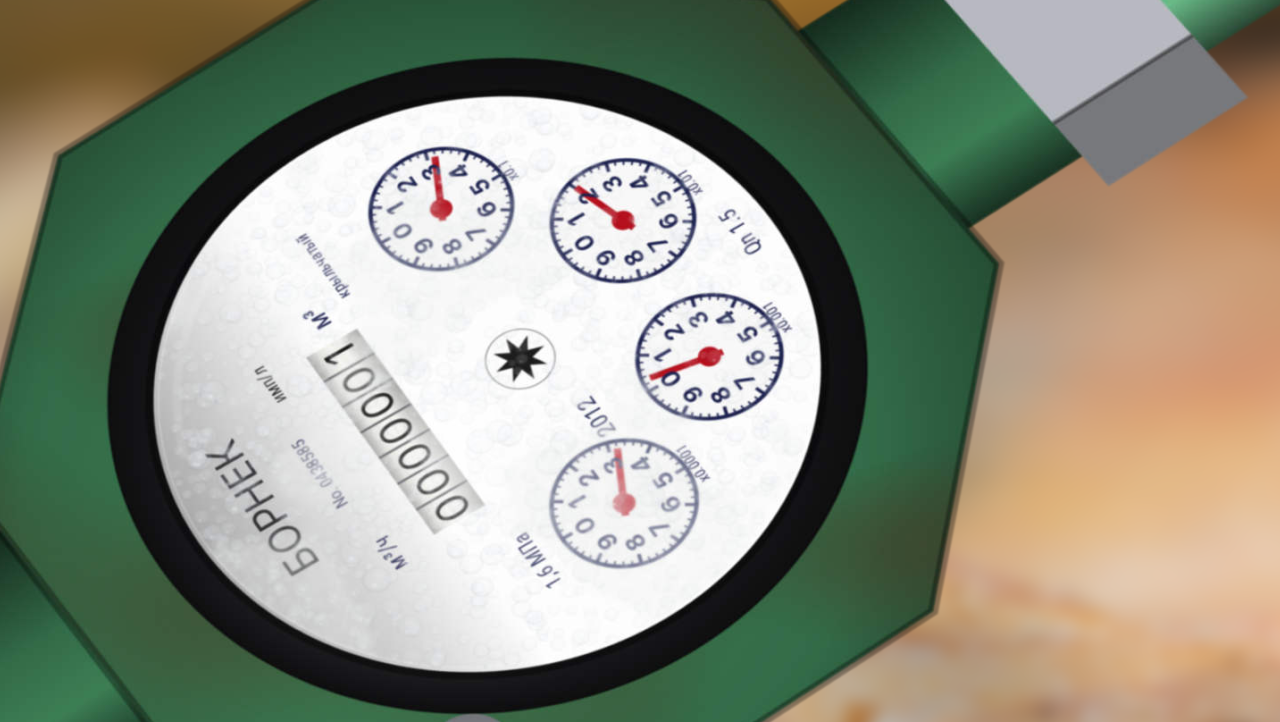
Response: 1.3203; m³
